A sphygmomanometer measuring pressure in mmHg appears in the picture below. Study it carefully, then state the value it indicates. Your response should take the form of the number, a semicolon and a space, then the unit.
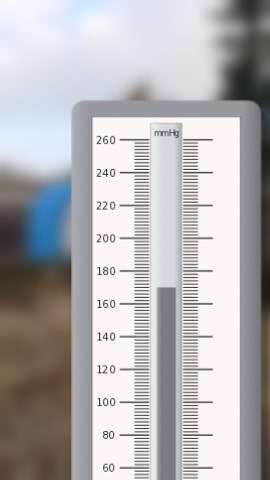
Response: 170; mmHg
